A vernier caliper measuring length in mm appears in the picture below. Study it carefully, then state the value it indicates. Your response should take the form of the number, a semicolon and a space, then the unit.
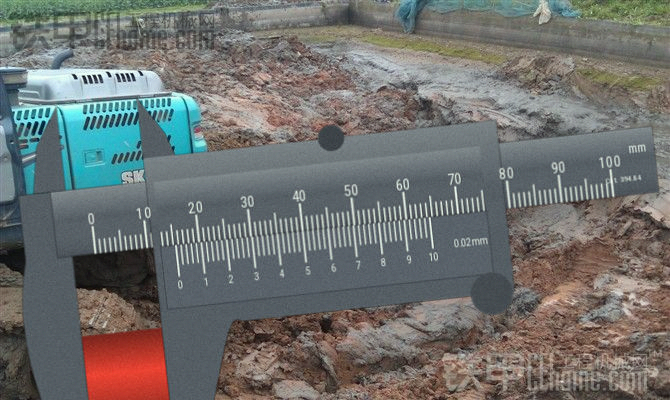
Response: 15.5; mm
